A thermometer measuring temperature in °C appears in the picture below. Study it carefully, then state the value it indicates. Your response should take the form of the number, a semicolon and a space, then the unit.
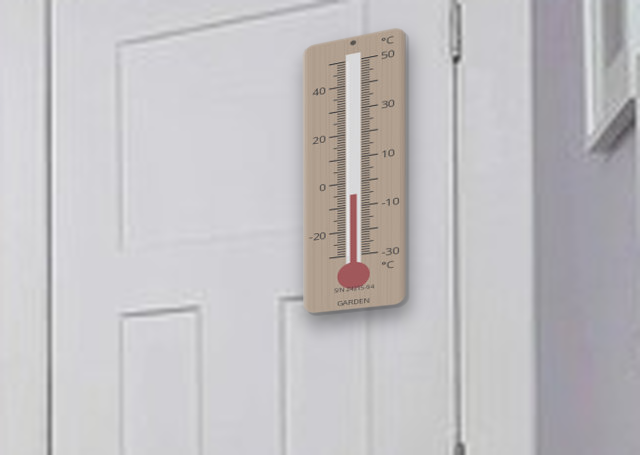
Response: -5; °C
